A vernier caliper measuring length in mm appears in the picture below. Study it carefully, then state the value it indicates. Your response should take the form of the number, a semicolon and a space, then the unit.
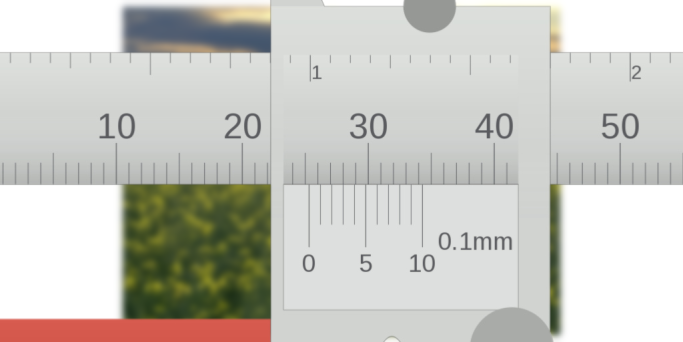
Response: 25.3; mm
